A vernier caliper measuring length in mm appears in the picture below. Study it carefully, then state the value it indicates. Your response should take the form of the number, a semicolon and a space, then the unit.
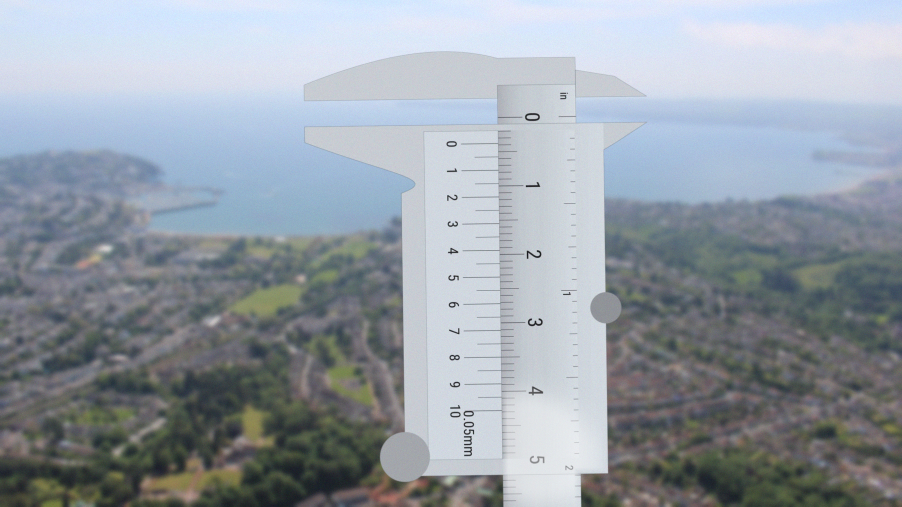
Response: 3.8; mm
